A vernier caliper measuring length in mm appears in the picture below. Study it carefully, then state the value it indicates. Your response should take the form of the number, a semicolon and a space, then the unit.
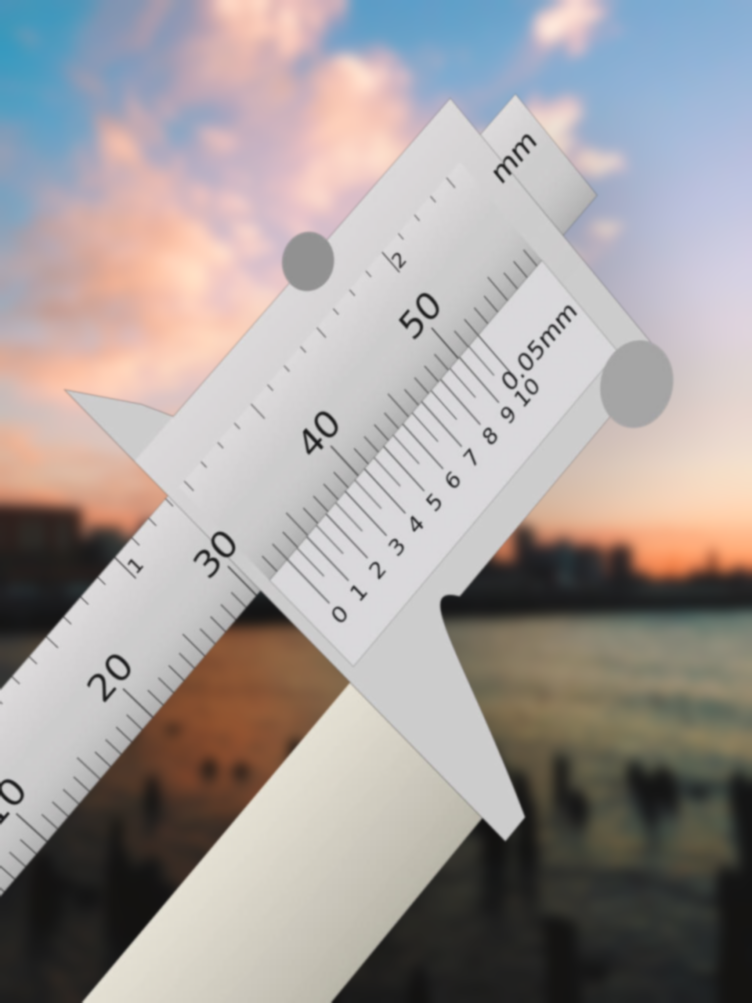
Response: 33.0; mm
